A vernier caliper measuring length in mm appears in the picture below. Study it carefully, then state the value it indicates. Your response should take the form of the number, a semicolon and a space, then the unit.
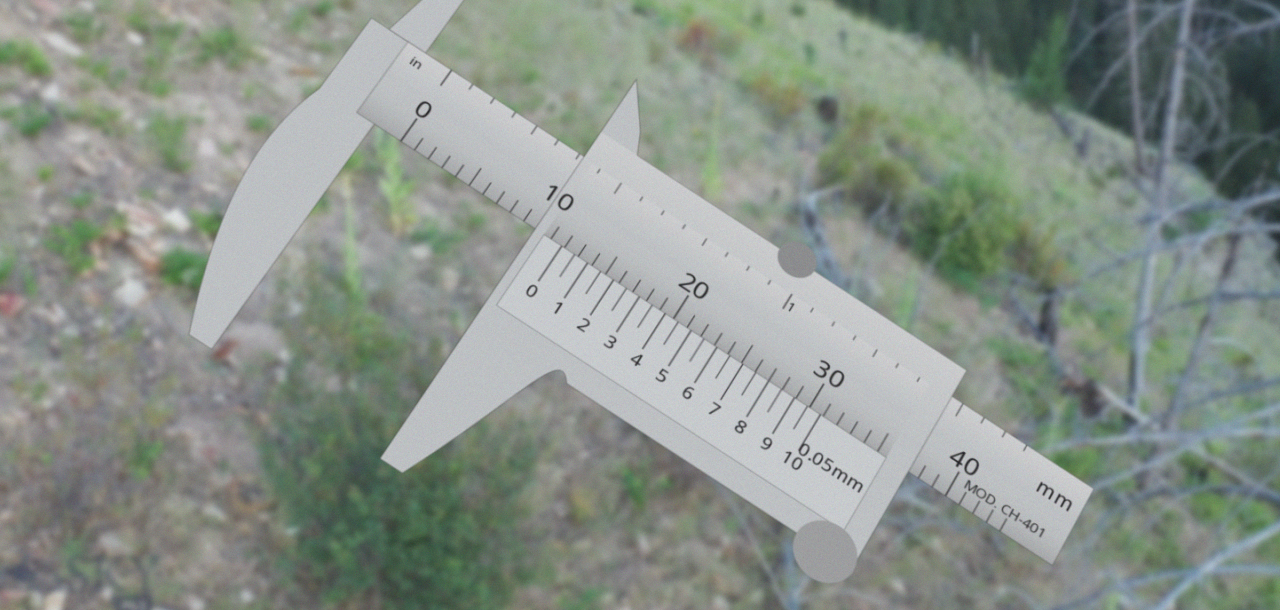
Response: 11.8; mm
